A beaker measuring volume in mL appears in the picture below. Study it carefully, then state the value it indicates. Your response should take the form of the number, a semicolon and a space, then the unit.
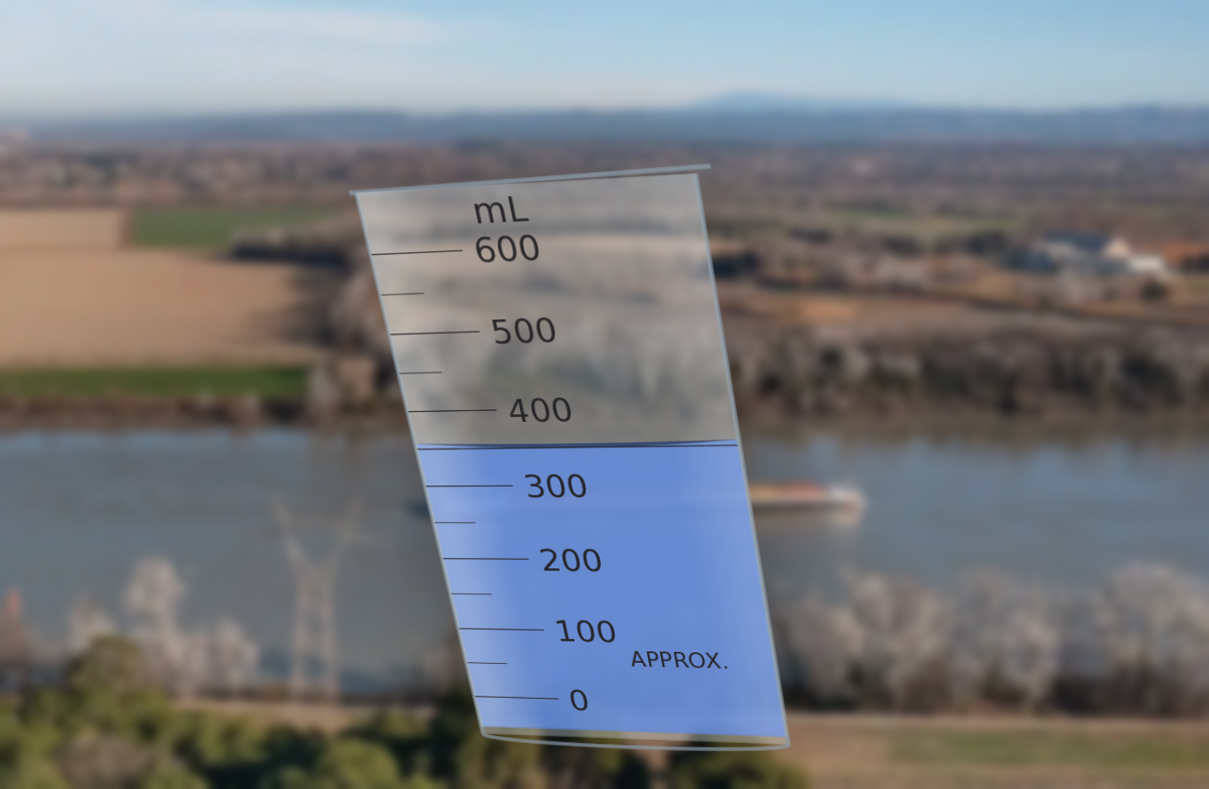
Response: 350; mL
